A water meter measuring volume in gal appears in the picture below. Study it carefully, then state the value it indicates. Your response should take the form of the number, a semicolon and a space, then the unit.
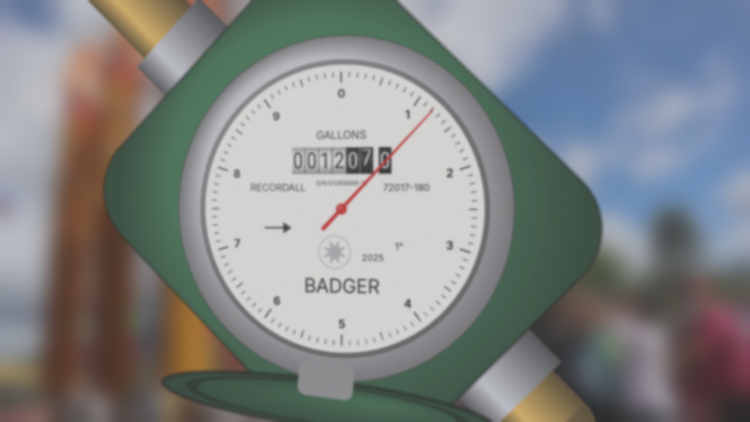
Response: 12071.2; gal
